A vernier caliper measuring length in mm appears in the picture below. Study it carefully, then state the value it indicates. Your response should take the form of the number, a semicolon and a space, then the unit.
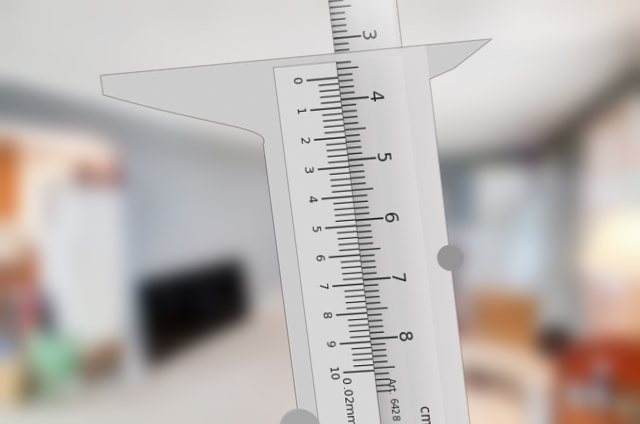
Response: 36.4; mm
